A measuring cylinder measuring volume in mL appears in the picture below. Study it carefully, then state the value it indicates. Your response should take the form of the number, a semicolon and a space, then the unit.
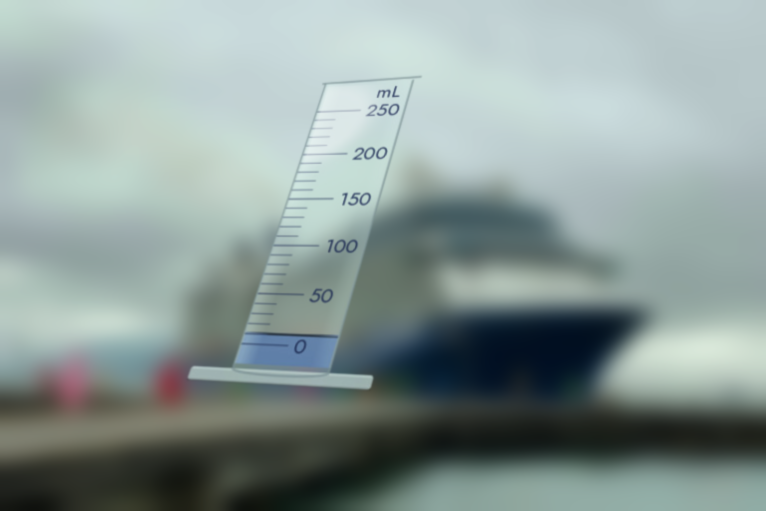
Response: 10; mL
